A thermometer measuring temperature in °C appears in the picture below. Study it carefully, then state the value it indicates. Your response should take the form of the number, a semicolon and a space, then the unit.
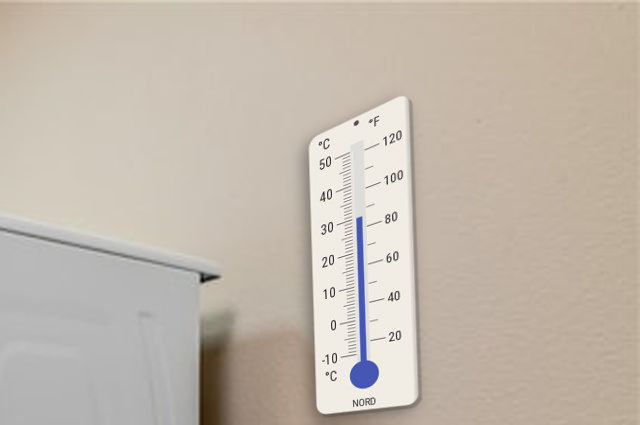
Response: 30; °C
